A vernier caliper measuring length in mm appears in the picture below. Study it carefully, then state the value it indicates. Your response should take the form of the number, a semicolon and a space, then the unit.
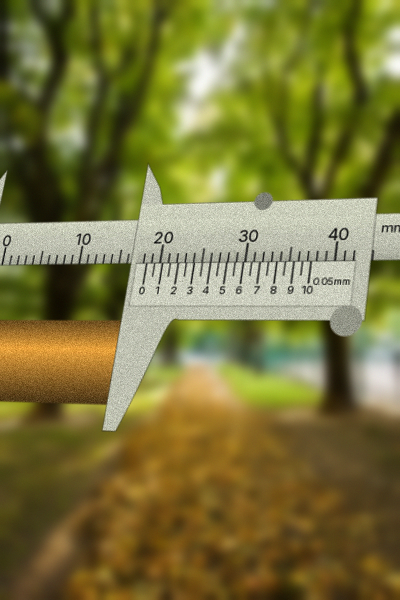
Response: 18.4; mm
